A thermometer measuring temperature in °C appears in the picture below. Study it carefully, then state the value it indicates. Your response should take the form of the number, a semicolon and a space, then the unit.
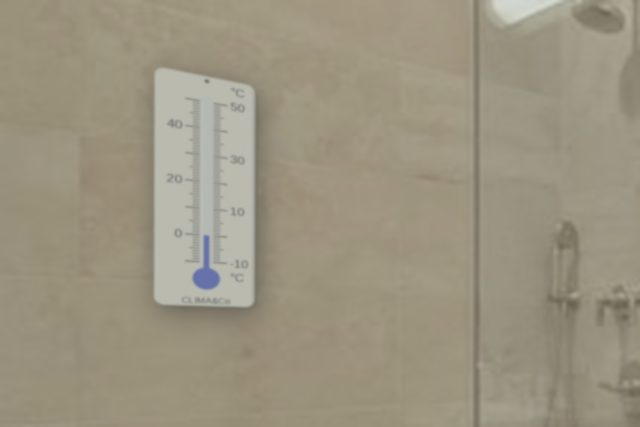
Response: 0; °C
